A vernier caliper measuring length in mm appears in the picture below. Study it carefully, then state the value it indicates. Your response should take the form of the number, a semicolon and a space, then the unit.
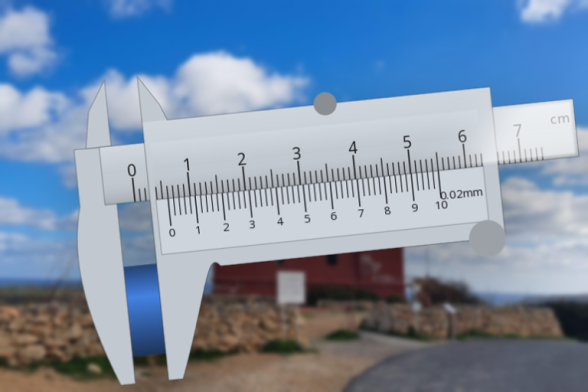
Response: 6.0; mm
